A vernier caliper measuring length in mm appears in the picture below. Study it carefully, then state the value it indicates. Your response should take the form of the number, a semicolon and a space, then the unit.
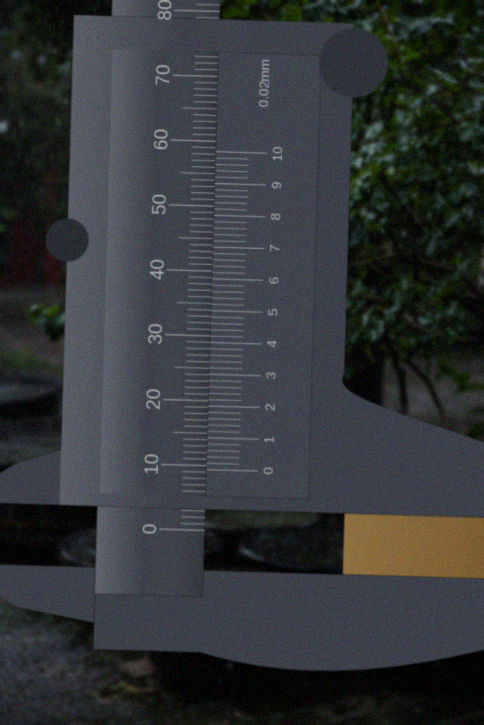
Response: 9.4; mm
